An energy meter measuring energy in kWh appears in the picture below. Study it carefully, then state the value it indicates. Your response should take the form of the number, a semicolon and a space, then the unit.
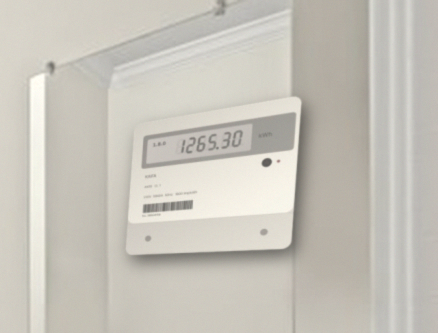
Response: 1265.30; kWh
